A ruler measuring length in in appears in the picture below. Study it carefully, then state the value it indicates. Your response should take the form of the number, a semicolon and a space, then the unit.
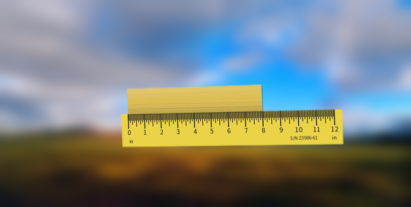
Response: 8; in
